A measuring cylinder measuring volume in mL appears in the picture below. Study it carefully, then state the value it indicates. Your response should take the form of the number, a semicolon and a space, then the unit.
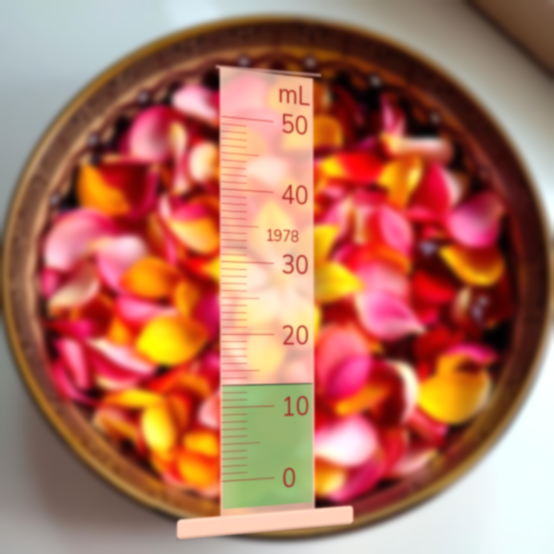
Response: 13; mL
